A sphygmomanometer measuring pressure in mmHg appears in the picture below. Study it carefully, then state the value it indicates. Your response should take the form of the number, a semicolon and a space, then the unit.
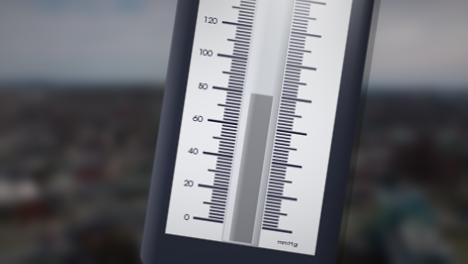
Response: 80; mmHg
